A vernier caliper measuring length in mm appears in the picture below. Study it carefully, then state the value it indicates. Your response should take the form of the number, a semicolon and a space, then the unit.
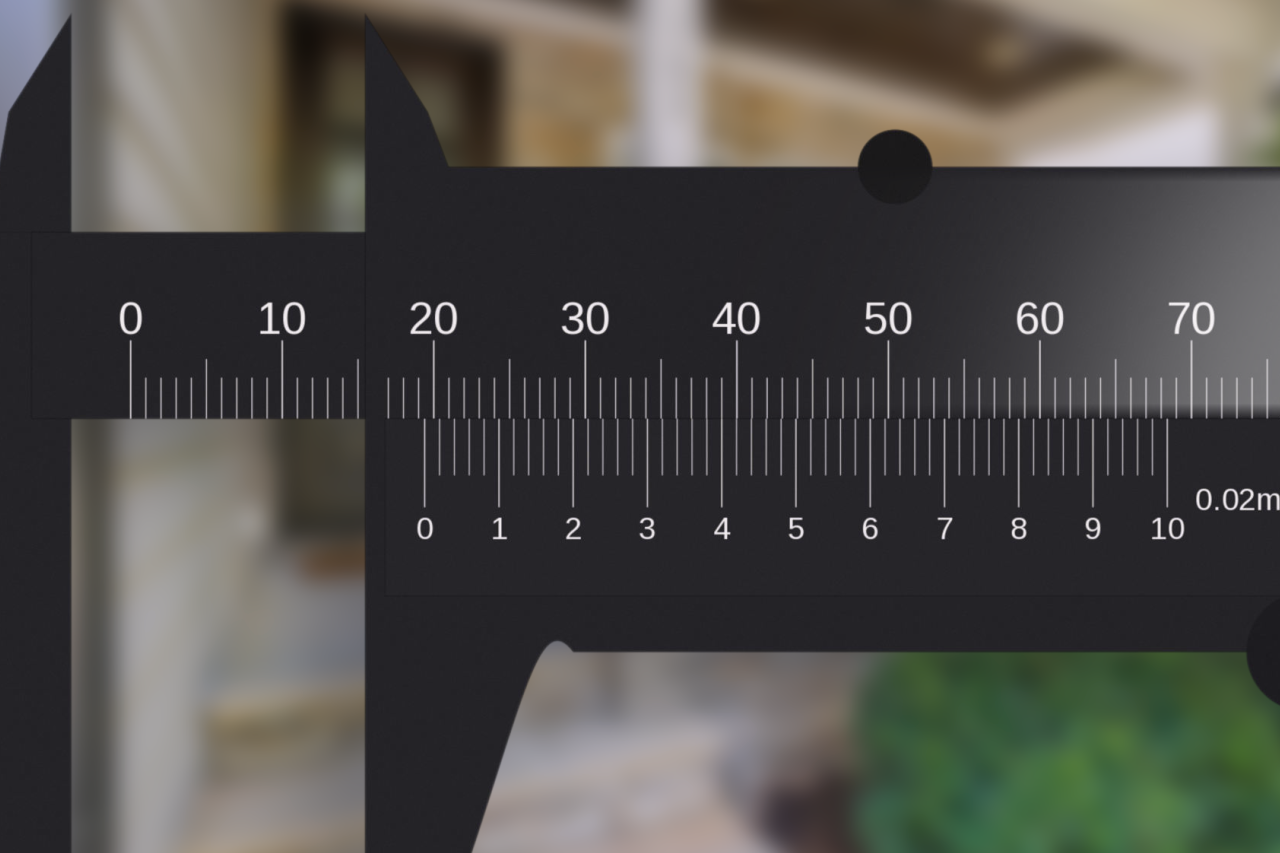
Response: 19.4; mm
